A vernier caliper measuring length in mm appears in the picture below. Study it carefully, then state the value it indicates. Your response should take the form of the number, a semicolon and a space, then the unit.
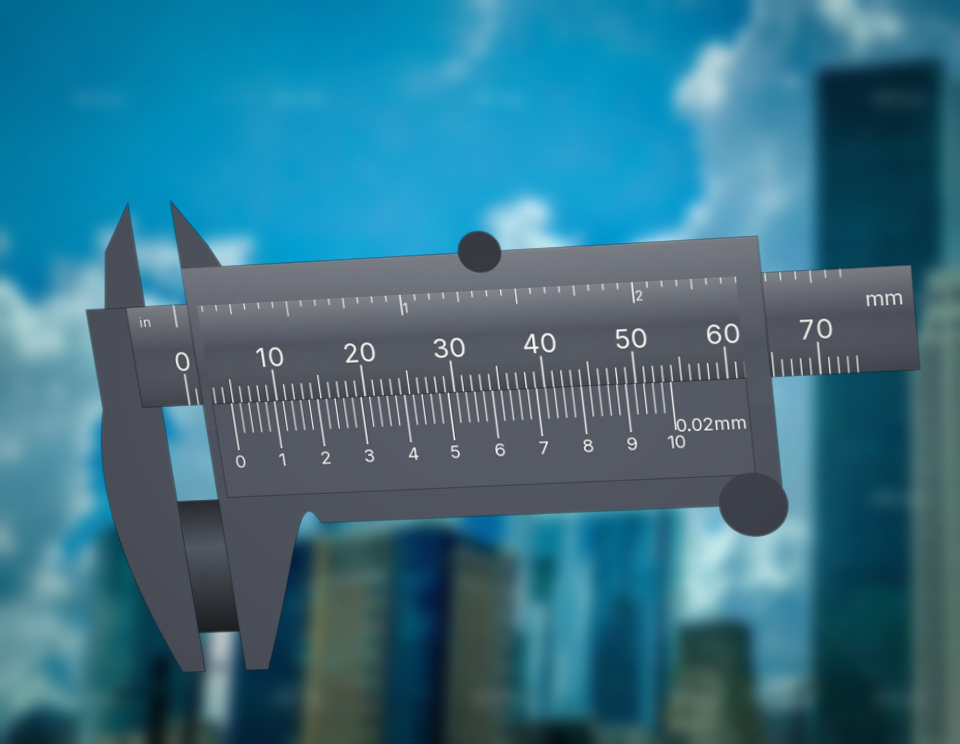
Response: 4.8; mm
